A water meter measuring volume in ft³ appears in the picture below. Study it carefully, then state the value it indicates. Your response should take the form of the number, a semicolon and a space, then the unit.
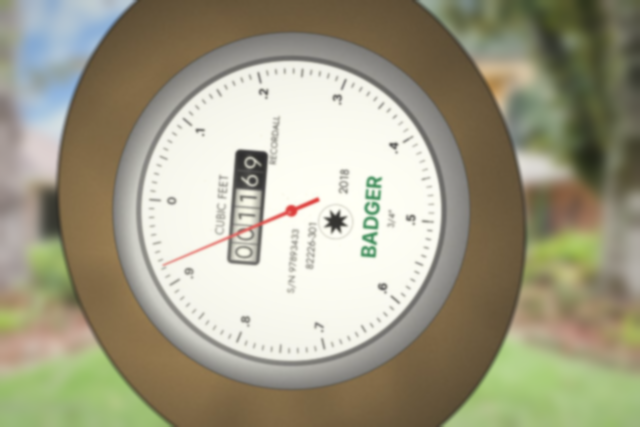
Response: 1168.92; ft³
